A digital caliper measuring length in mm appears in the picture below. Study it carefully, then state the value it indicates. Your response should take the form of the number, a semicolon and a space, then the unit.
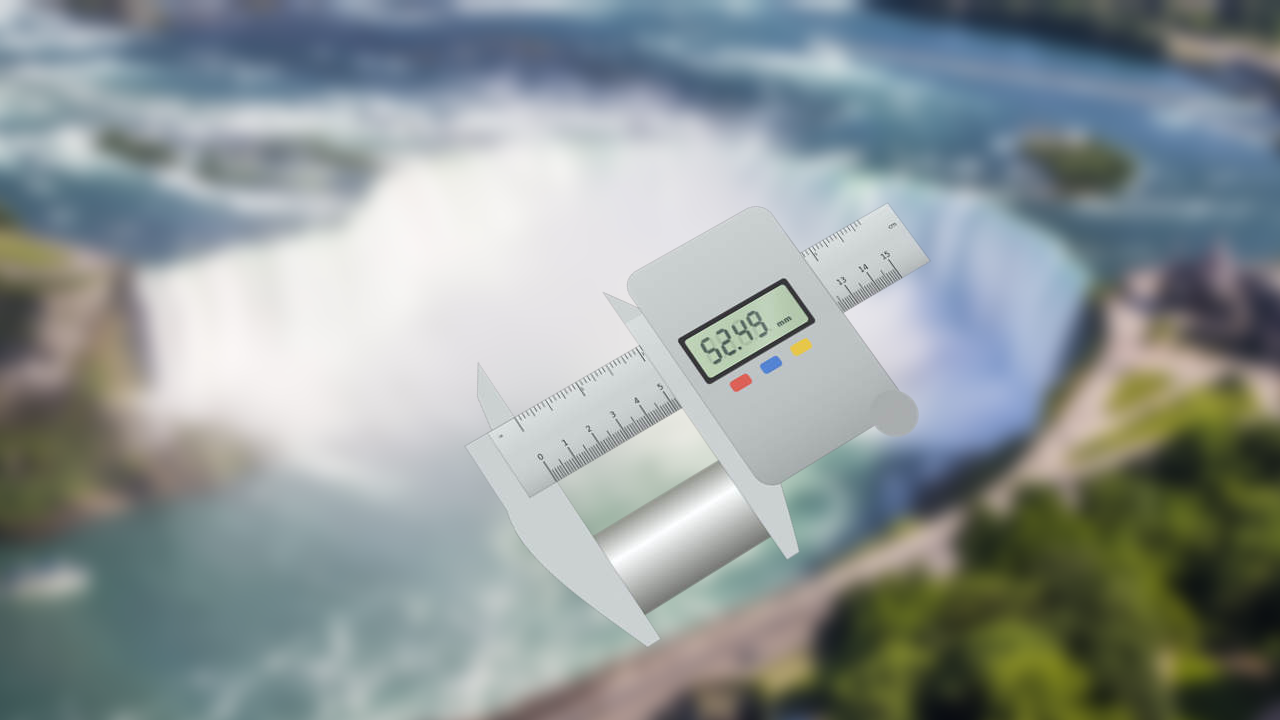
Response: 52.49; mm
